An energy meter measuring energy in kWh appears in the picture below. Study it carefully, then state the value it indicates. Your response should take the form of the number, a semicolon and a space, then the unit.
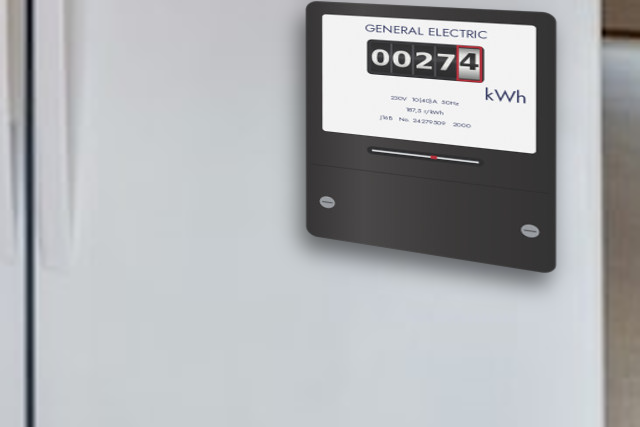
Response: 27.4; kWh
